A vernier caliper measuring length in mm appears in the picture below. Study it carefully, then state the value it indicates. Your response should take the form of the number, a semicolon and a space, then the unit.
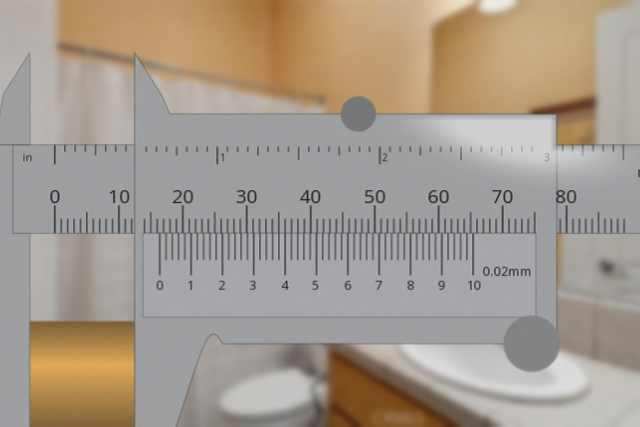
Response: 16.4; mm
